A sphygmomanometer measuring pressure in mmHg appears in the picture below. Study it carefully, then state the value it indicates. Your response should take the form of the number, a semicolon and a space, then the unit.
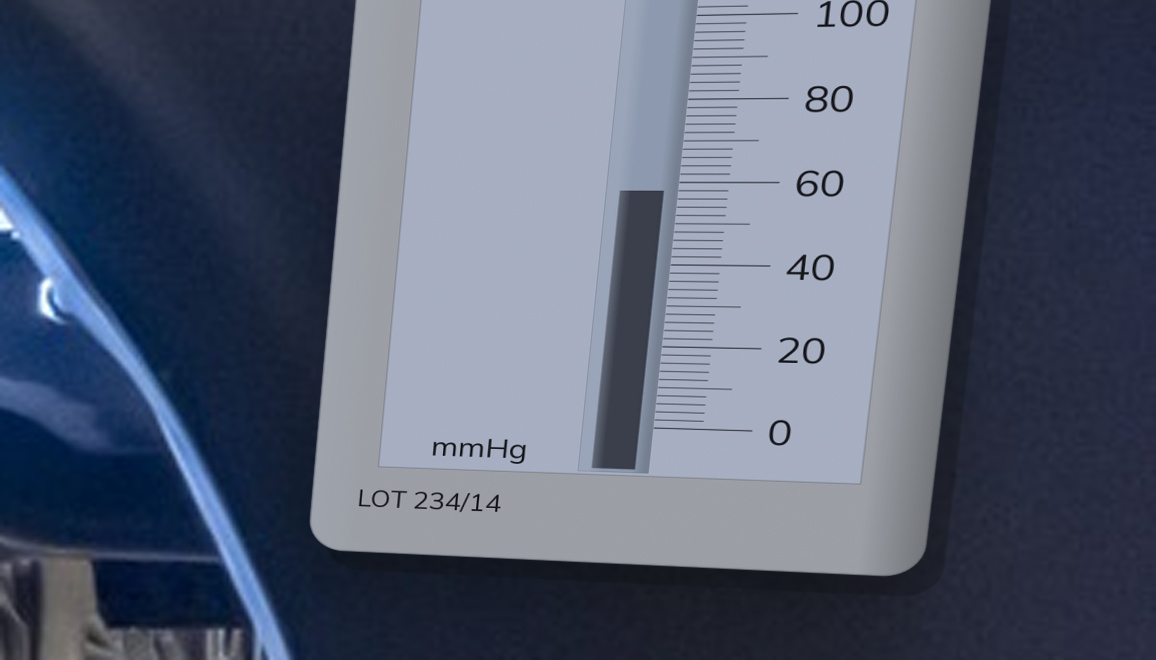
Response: 58; mmHg
